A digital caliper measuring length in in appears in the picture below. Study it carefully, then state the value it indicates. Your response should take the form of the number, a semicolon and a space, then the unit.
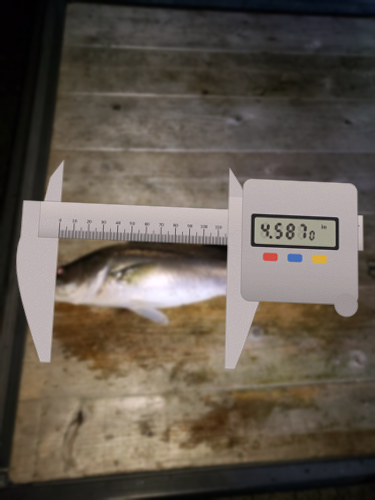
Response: 4.5870; in
